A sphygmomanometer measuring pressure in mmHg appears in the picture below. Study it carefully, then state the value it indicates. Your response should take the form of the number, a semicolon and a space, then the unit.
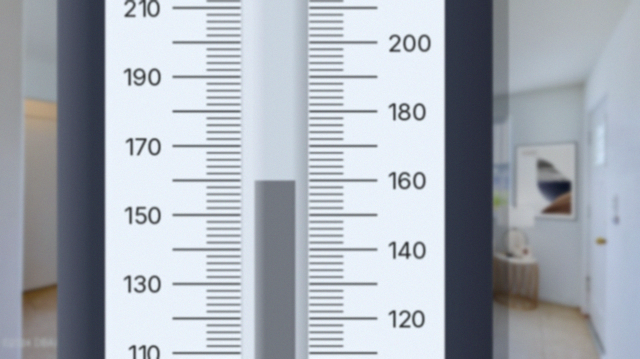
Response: 160; mmHg
